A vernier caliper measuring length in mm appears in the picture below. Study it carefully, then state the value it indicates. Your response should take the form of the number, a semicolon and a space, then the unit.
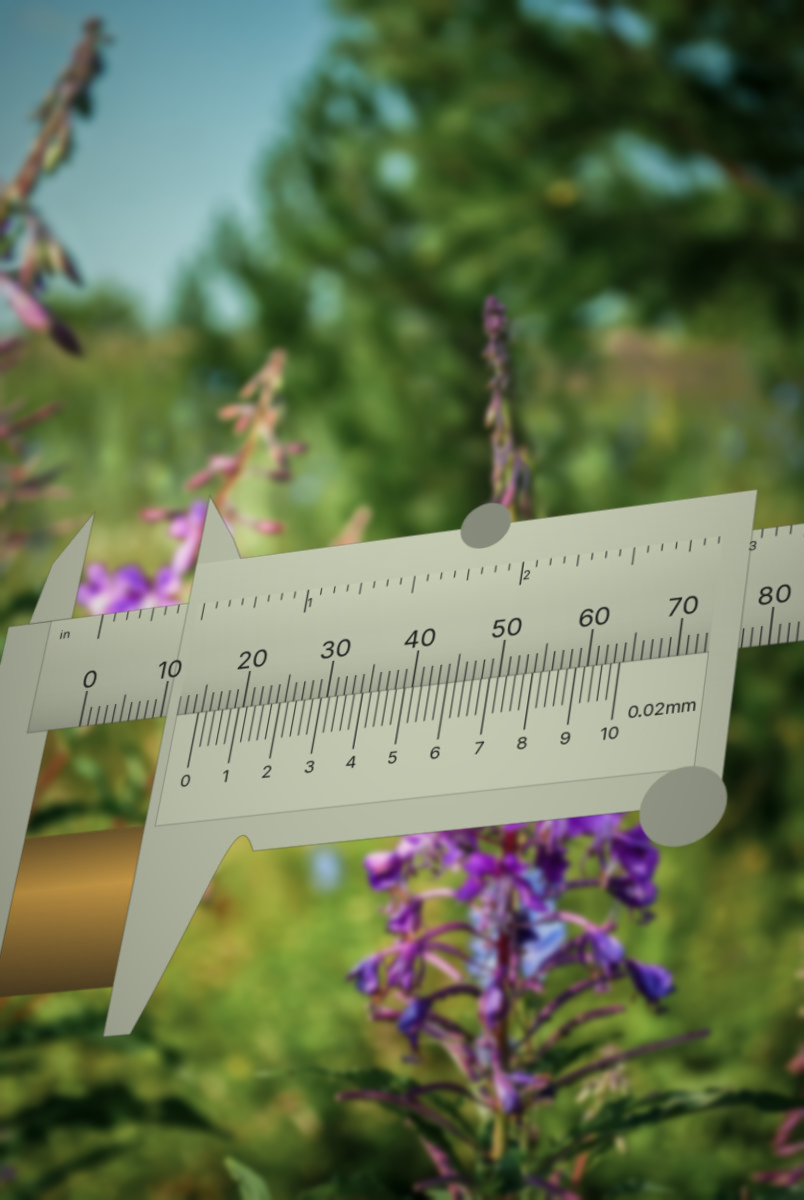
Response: 14.6; mm
